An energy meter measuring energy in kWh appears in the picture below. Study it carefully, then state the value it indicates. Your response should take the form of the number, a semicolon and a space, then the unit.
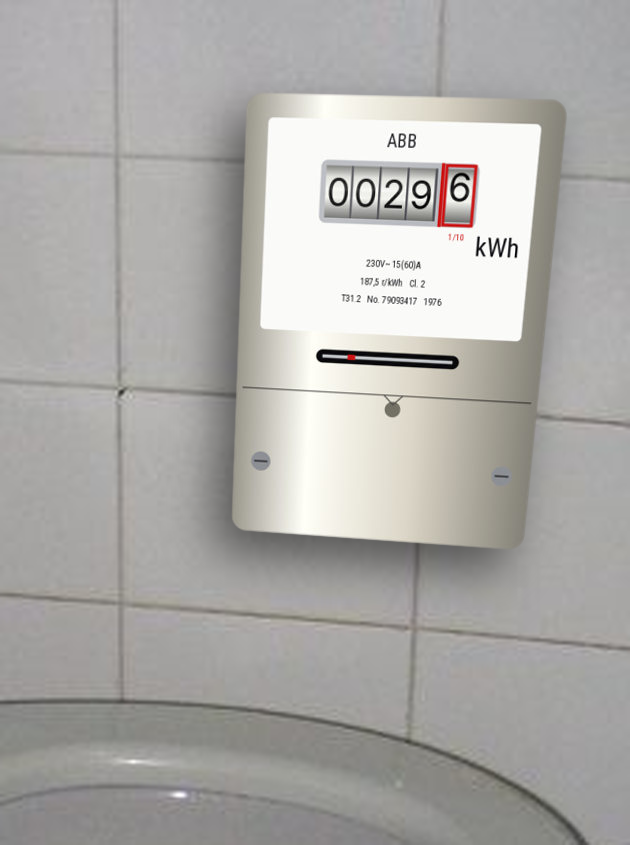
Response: 29.6; kWh
